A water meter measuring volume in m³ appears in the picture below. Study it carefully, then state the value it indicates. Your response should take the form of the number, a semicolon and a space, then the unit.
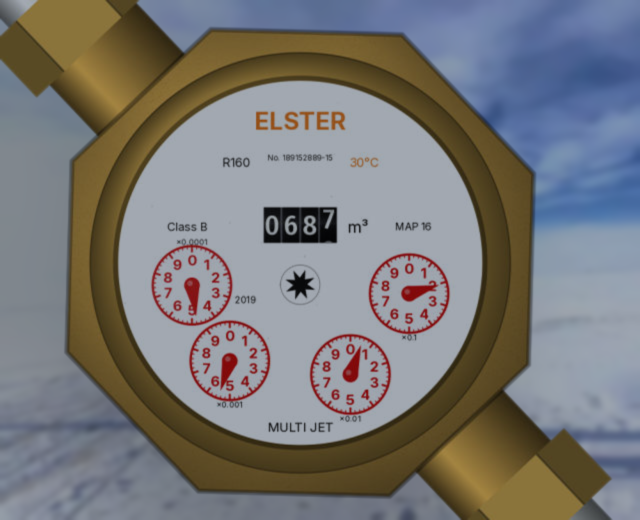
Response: 687.2054; m³
